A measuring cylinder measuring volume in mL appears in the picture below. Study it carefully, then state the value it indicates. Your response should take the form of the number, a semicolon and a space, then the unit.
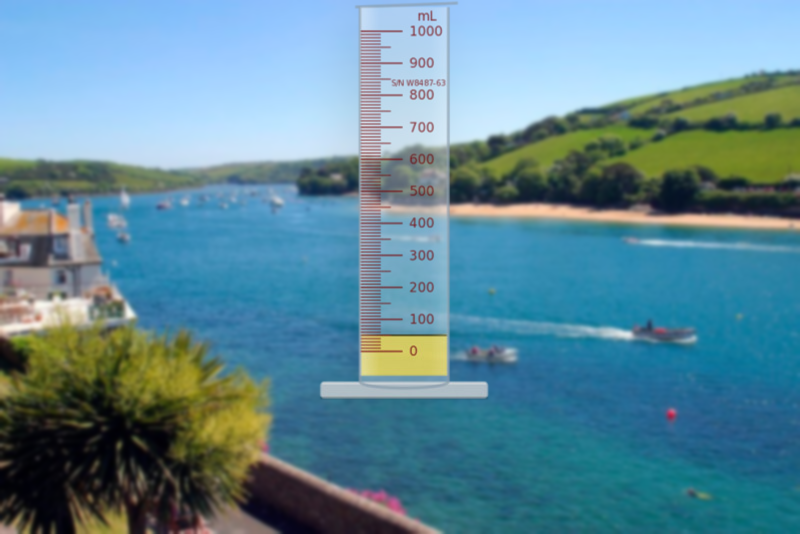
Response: 50; mL
